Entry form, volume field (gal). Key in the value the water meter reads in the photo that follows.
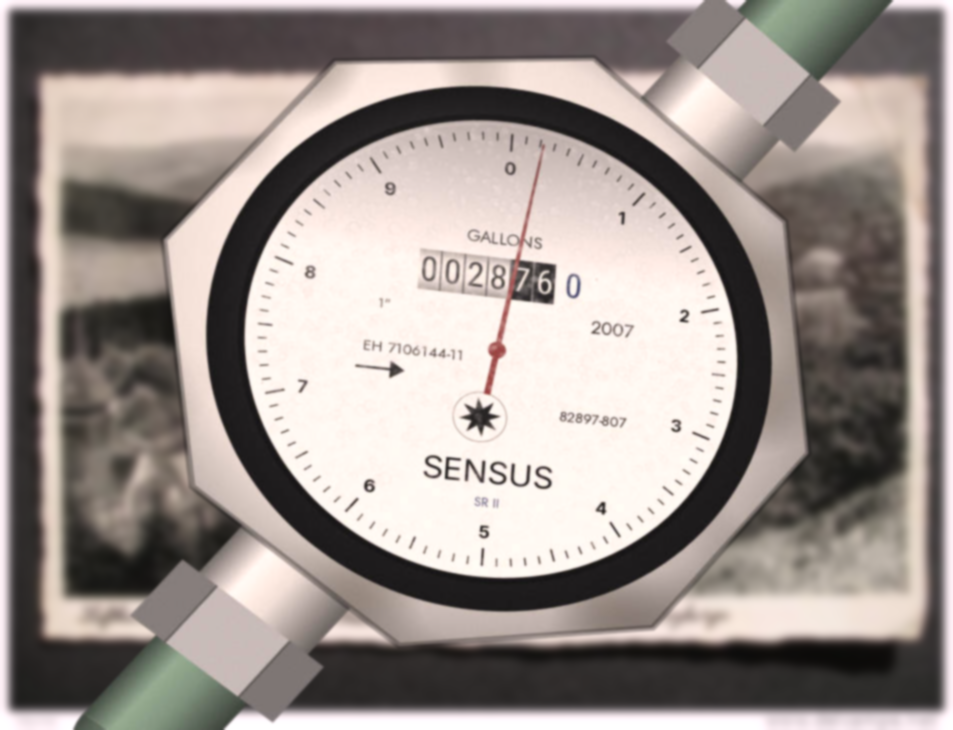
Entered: 28760.2 gal
